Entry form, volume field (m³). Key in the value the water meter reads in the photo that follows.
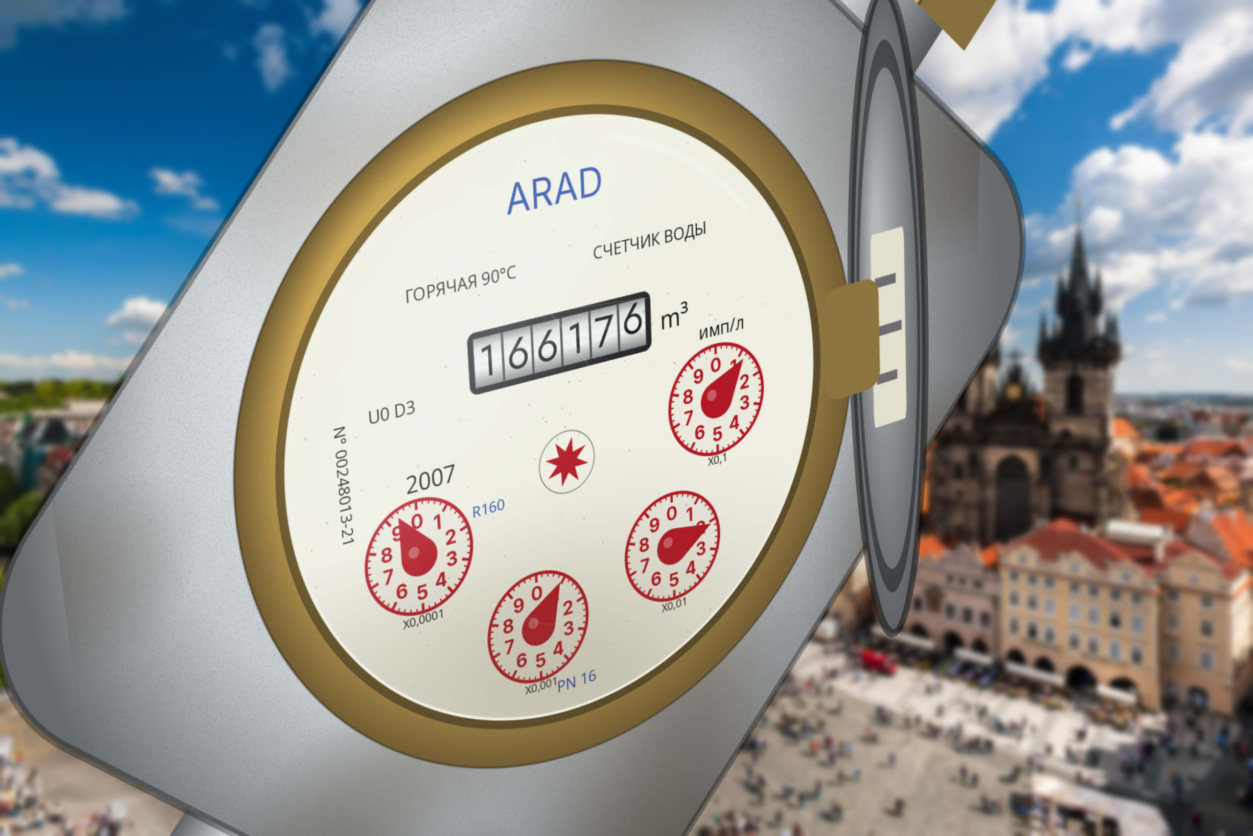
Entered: 166176.1209 m³
